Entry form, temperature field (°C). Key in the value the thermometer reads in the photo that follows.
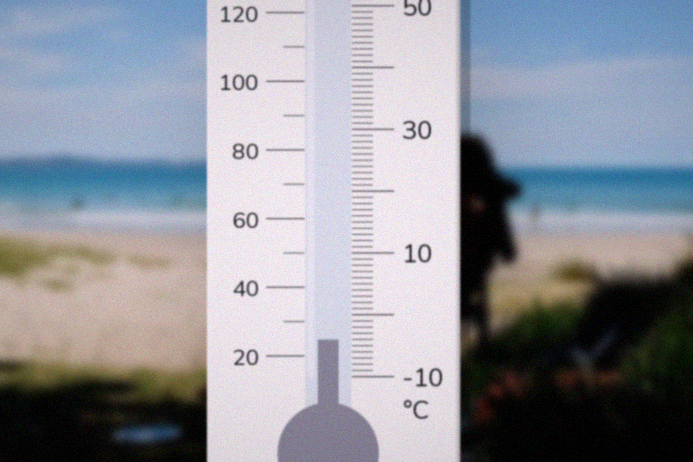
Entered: -4 °C
